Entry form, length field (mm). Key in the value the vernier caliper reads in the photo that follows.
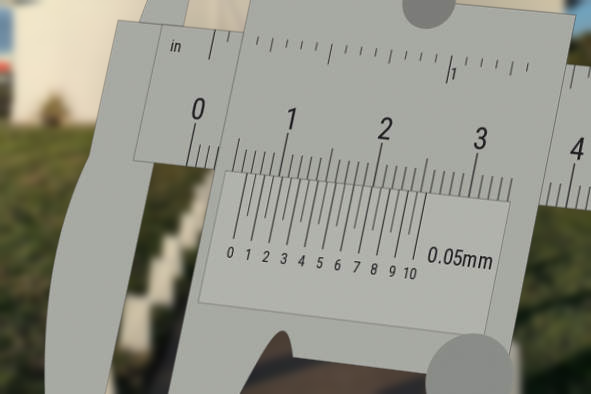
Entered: 6.6 mm
